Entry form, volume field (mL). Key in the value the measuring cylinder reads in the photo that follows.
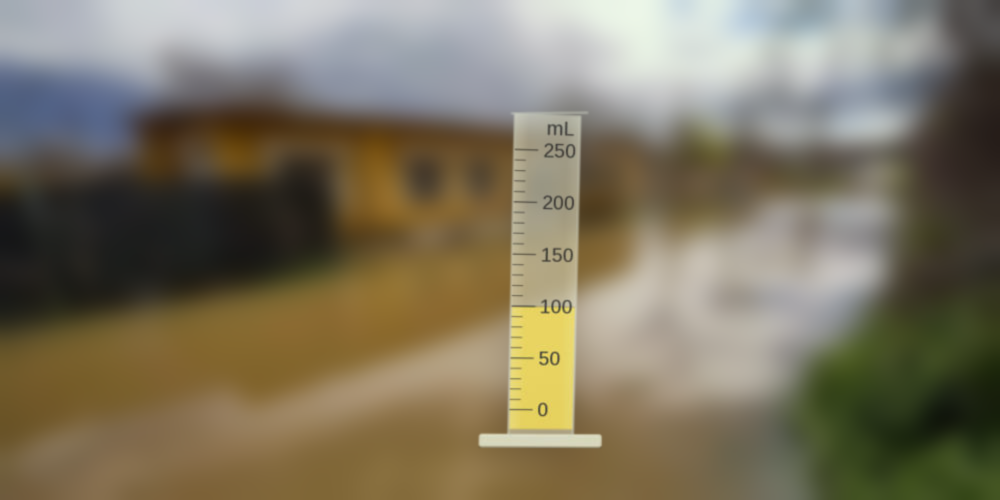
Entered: 100 mL
